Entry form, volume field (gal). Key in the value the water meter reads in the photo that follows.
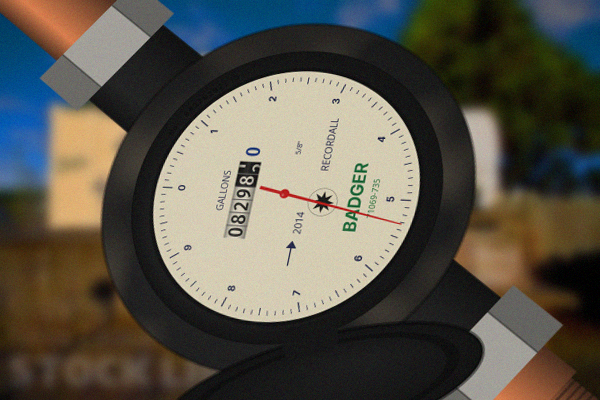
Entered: 829815.3 gal
